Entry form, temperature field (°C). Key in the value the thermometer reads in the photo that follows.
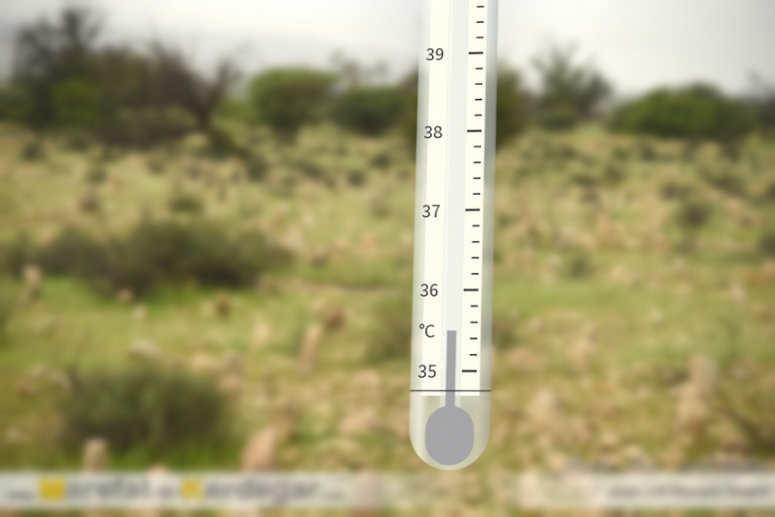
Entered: 35.5 °C
